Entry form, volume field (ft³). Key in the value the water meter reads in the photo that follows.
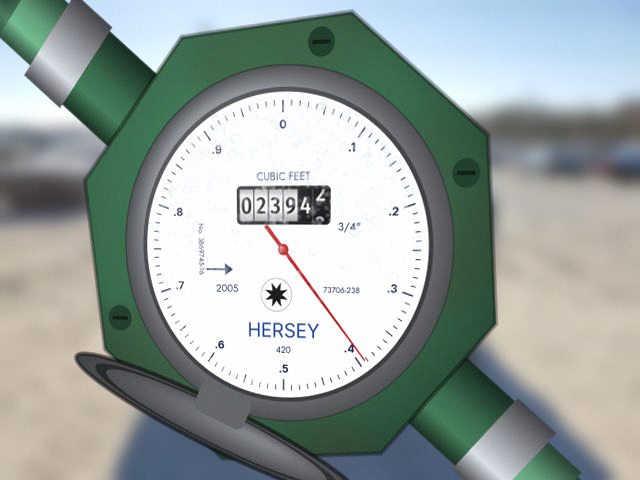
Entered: 23942.39 ft³
